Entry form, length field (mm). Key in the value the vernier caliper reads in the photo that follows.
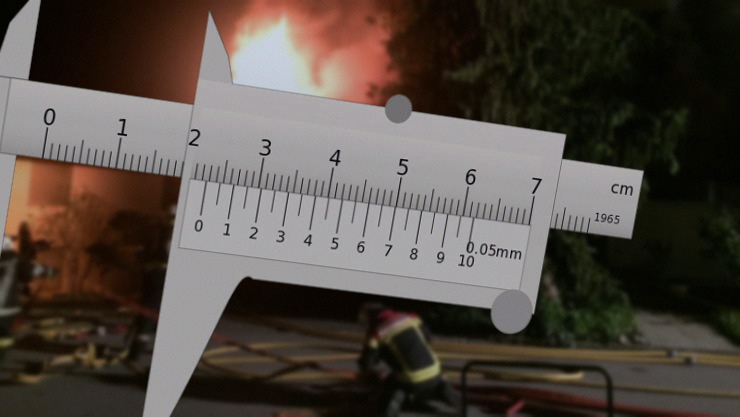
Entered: 22.6 mm
